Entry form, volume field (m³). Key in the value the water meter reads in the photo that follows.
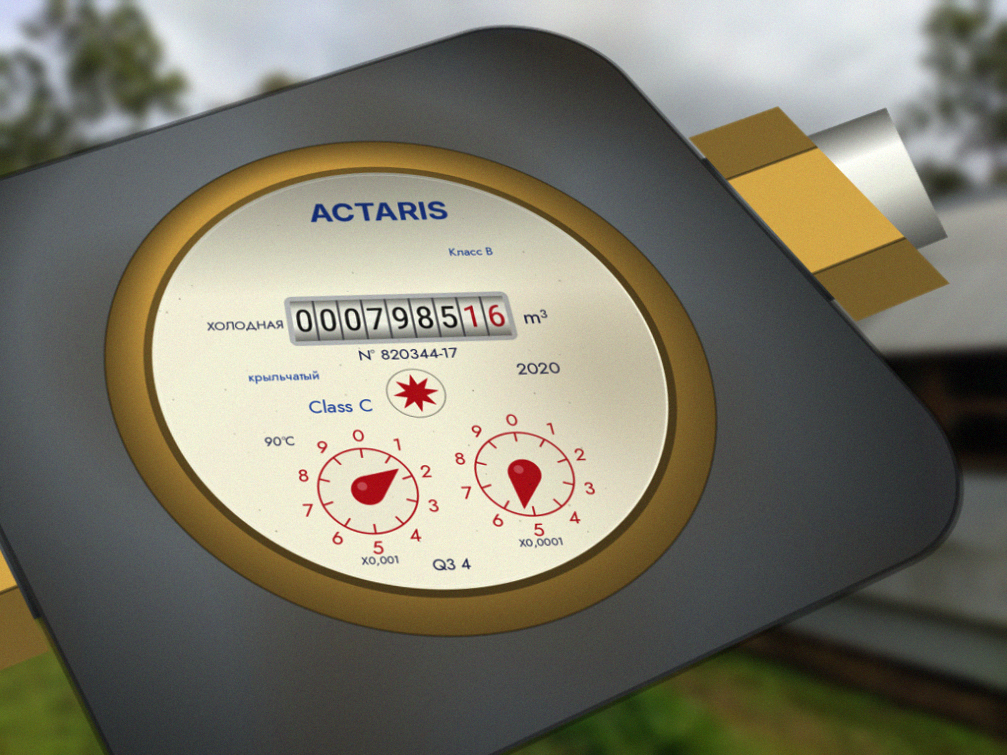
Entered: 7985.1615 m³
